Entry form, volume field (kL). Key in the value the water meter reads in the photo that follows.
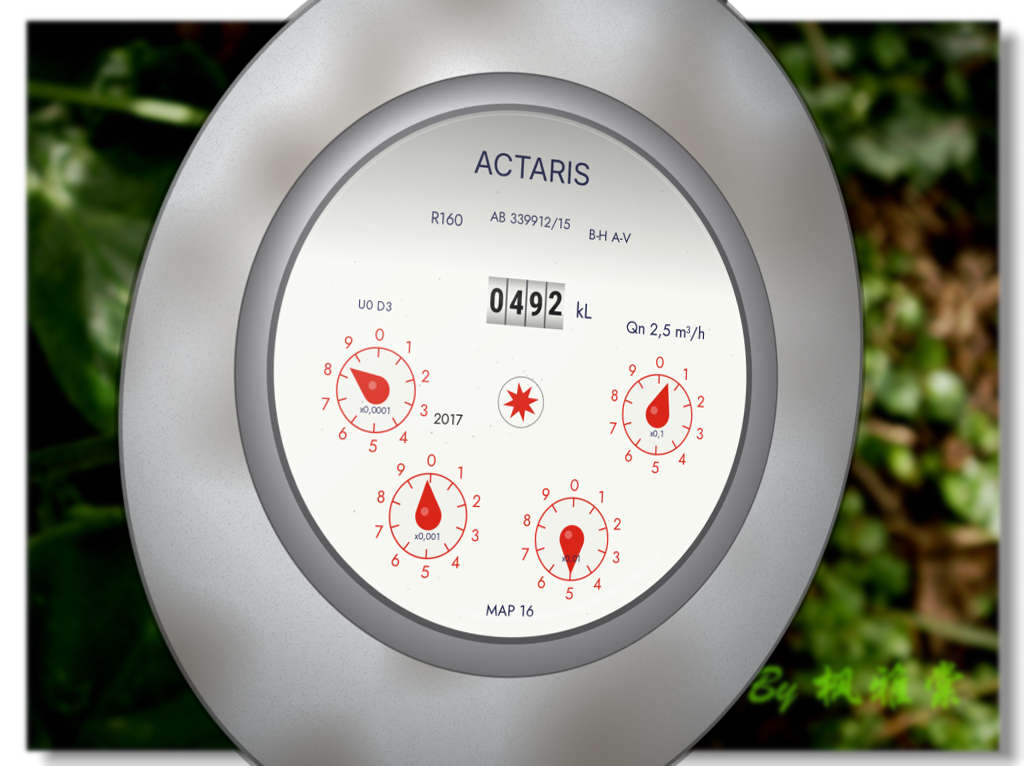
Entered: 492.0498 kL
